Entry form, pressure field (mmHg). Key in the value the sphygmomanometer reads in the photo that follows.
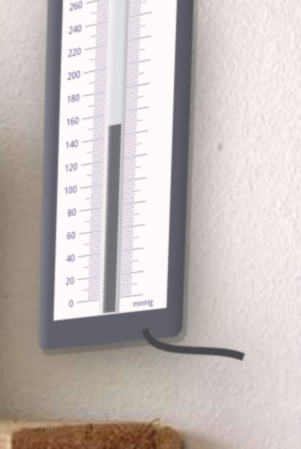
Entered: 150 mmHg
